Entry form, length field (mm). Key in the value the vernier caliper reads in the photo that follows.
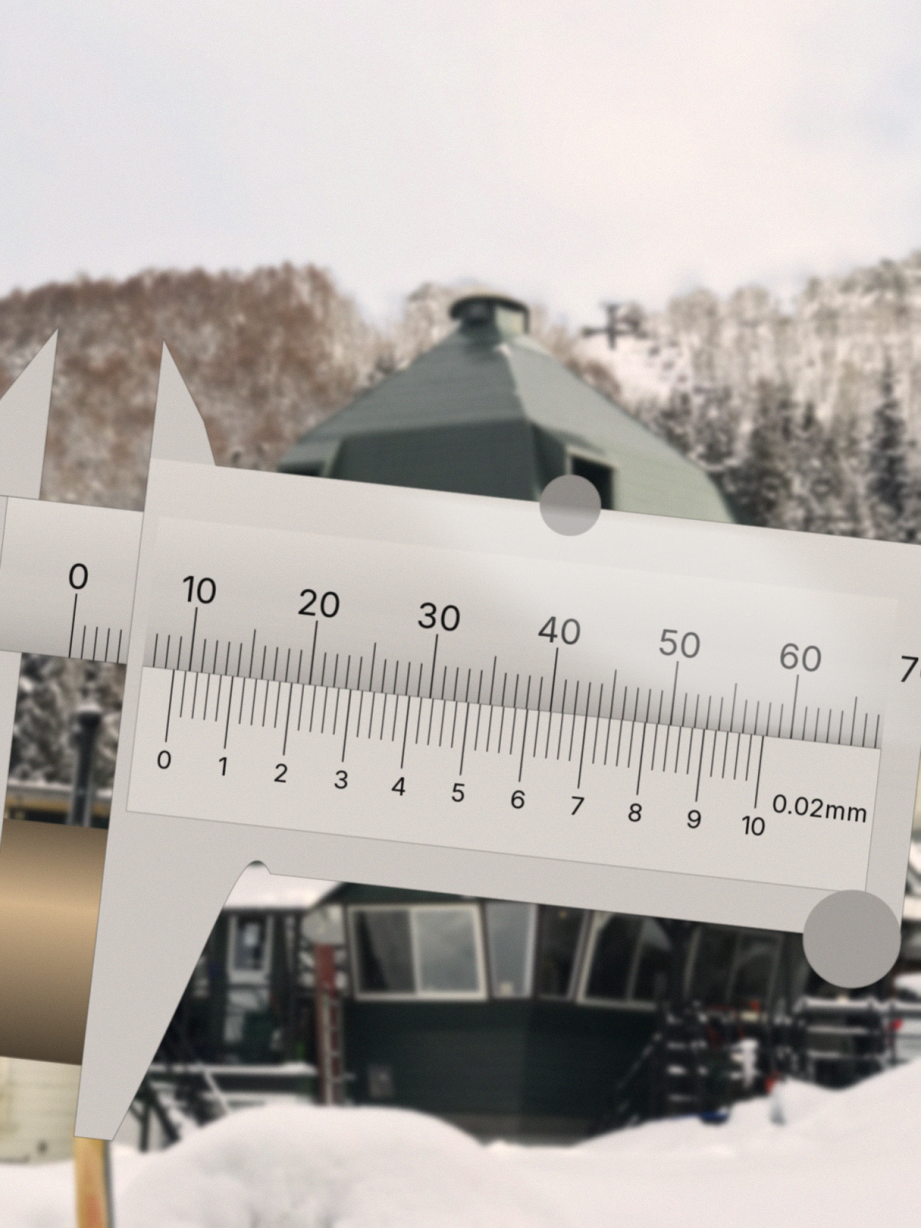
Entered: 8.7 mm
